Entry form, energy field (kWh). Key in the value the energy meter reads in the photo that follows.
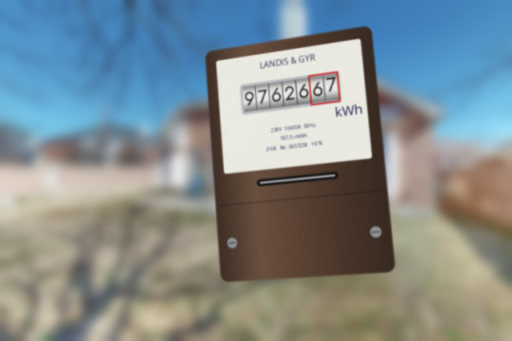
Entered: 97626.67 kWh
